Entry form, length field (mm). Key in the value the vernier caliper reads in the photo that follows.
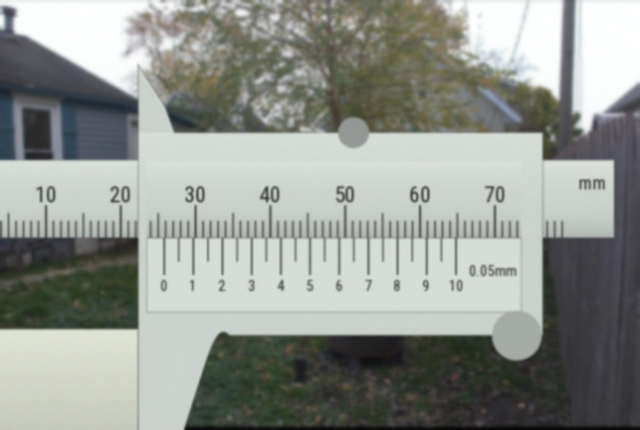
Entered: 25.8 mm
